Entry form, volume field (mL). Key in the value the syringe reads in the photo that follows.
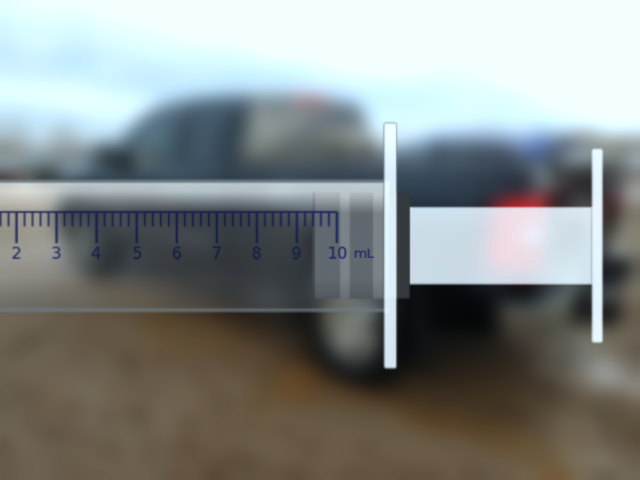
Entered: 9.4 mL
